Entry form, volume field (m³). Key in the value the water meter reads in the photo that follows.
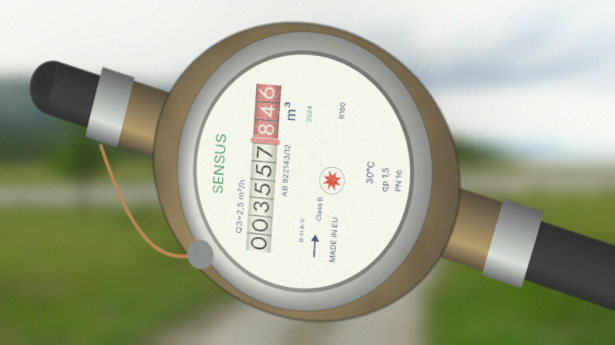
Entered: 3557.846 m³
